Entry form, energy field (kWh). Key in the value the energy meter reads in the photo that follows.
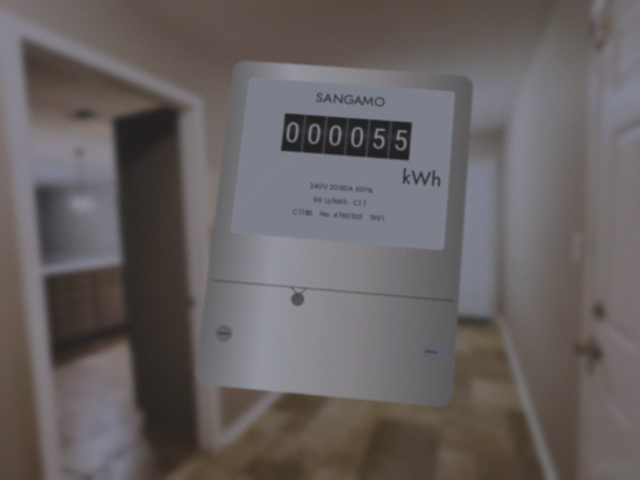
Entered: 55 kWh
